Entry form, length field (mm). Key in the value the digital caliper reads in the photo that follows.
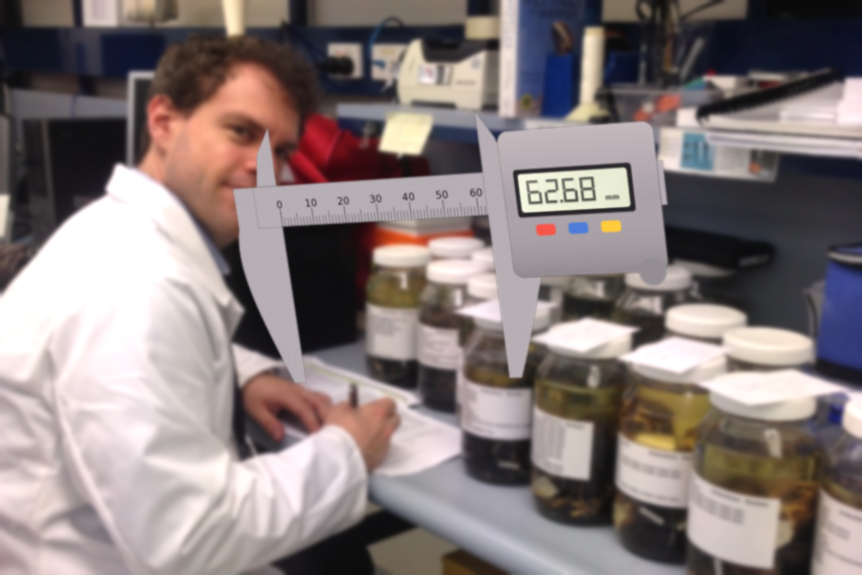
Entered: 62.68 mm
